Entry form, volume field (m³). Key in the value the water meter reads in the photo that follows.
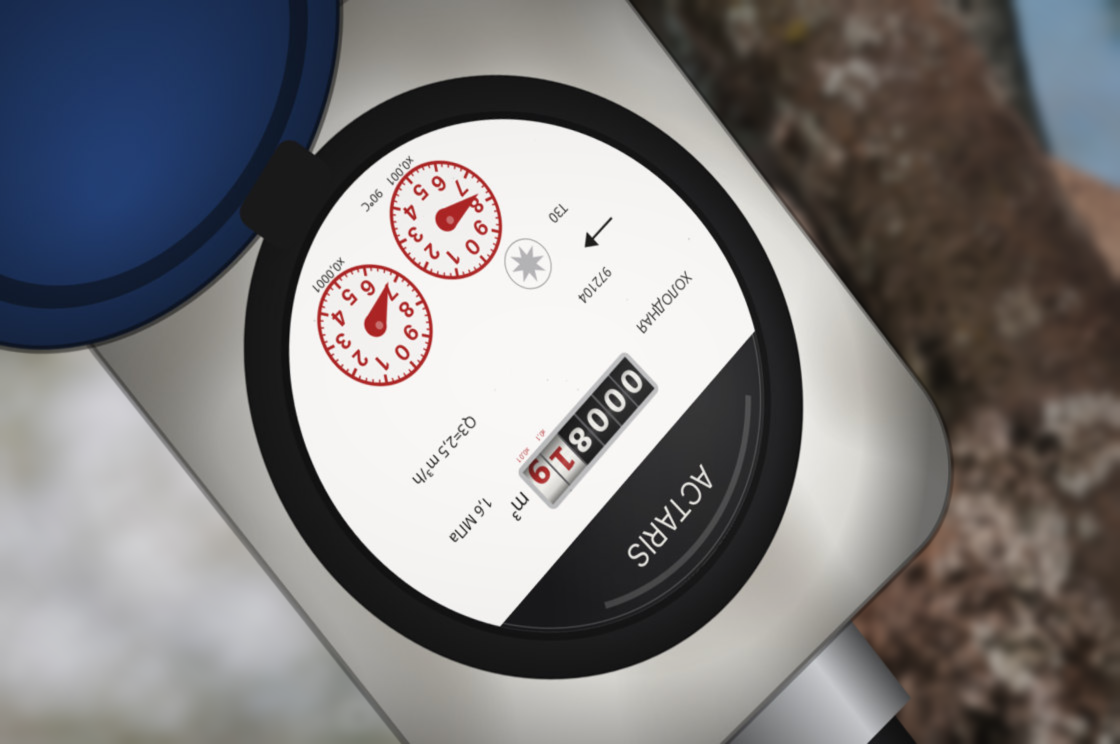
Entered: 8.1876 m³
